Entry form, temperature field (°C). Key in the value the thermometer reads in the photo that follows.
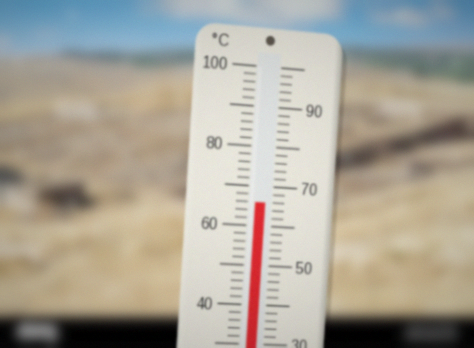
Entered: 66 °C
